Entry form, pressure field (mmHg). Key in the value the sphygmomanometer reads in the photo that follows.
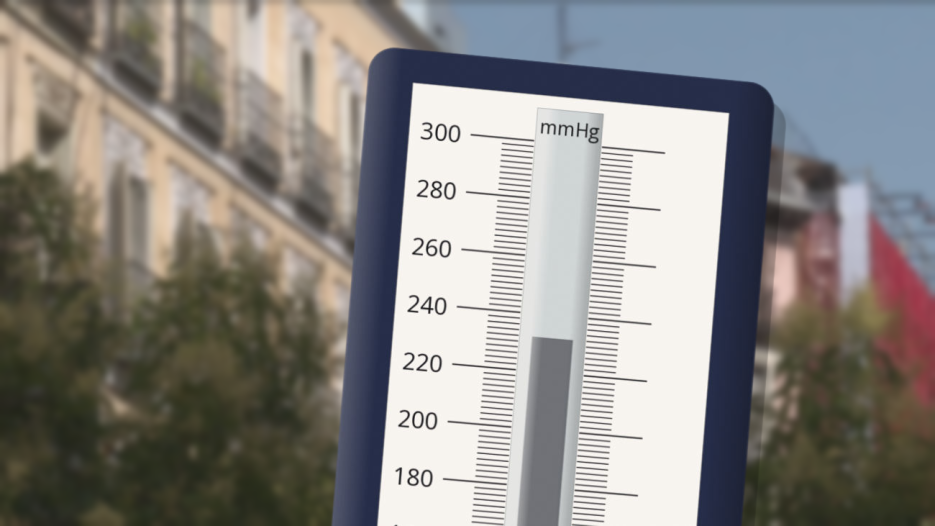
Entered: 232 mmHg
